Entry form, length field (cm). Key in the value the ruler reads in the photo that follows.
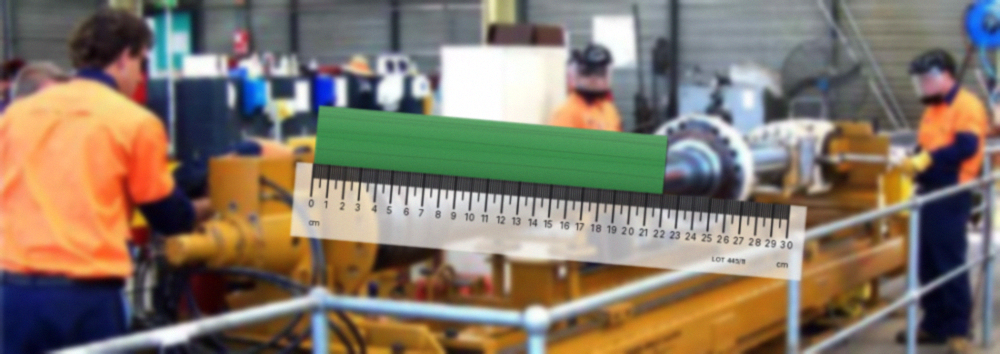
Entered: 22 cm
